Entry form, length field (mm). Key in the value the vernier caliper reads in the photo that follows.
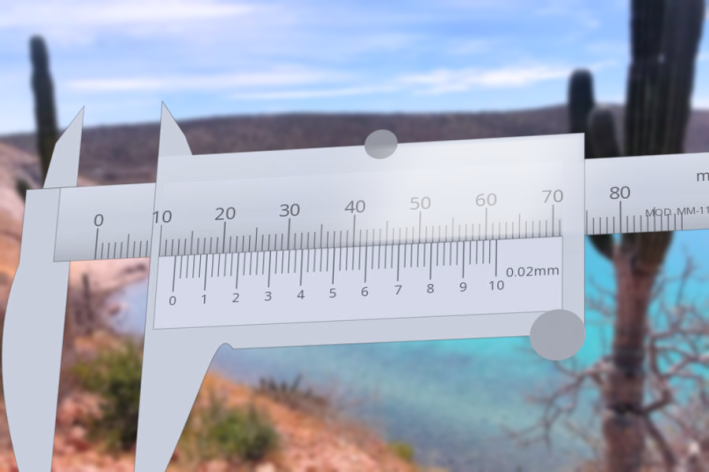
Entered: 12.6 mm
